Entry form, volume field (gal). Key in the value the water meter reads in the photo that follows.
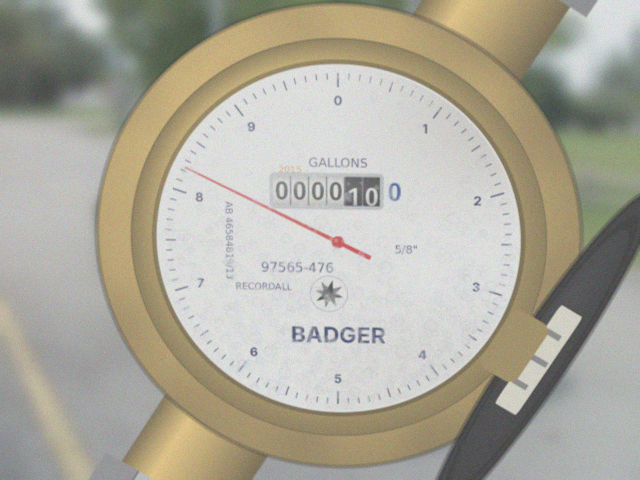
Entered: 98.2 gal
